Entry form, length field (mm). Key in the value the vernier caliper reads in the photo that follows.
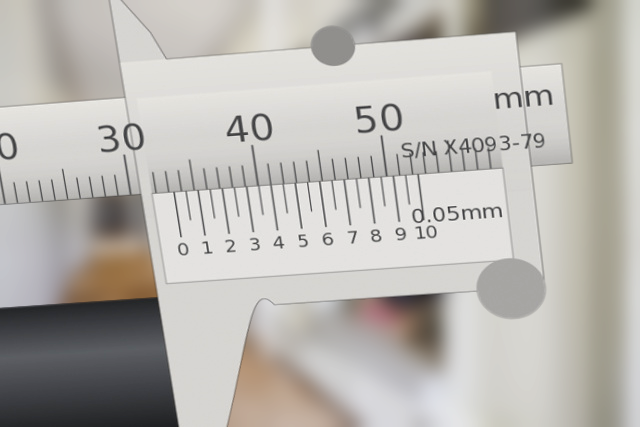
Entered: 33.4 mm
